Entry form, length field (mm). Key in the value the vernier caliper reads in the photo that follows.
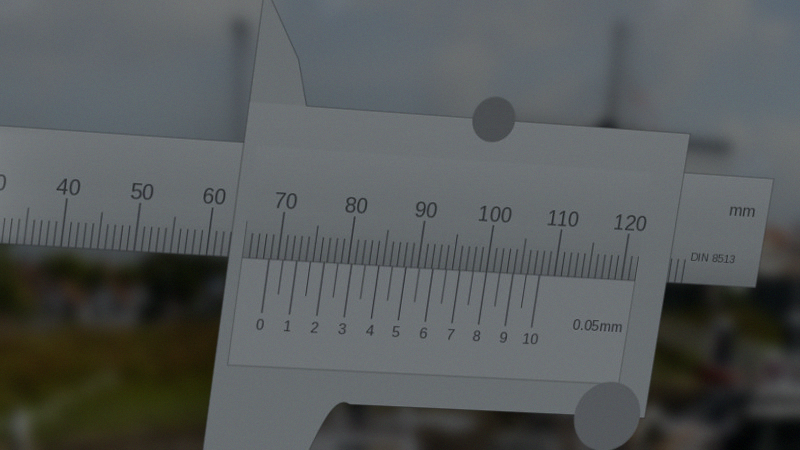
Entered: 68.8 mm
